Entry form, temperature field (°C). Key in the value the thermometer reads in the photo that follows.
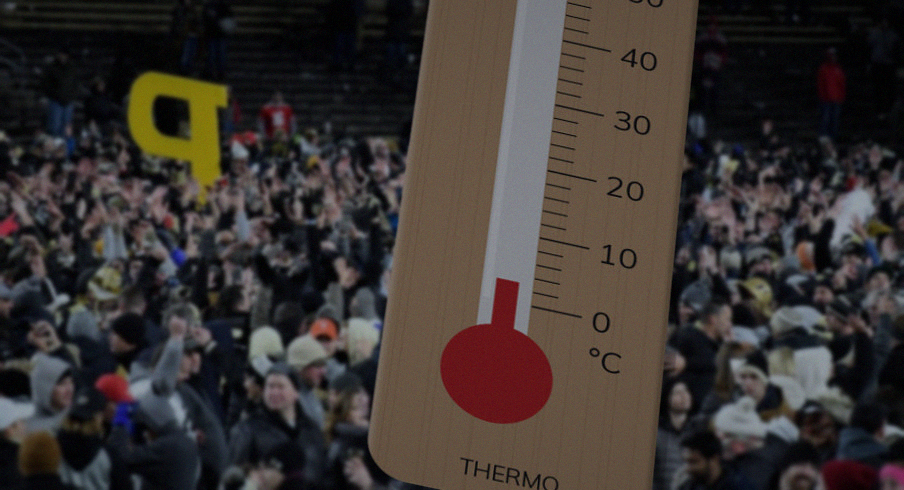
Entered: 3 °C
